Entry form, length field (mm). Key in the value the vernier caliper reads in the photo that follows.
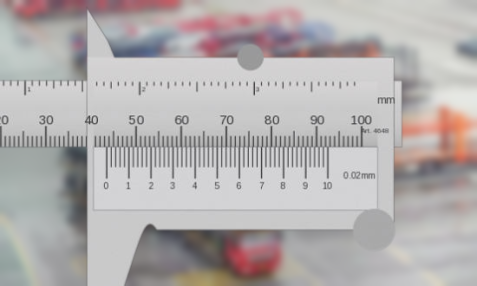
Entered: 43.5 mm
